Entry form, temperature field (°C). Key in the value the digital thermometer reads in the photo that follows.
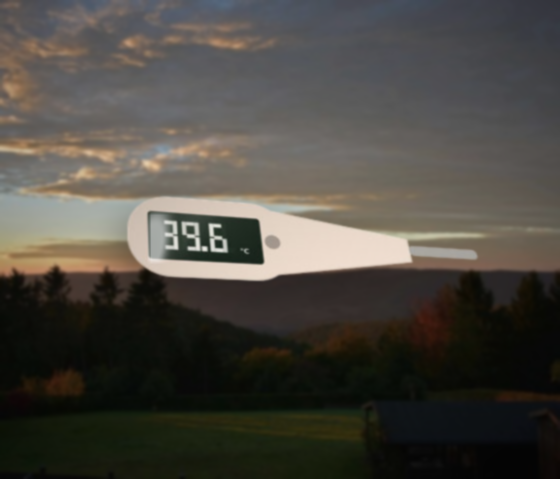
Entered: 39.6 °C
